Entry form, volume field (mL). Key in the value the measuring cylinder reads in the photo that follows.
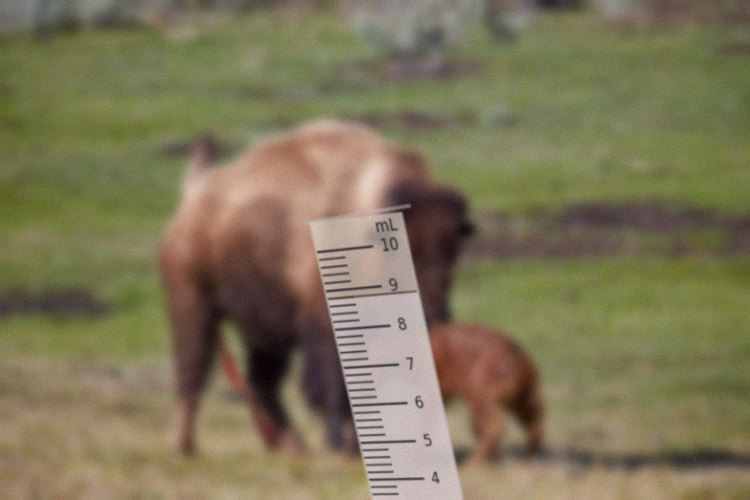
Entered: 8.8 mL
